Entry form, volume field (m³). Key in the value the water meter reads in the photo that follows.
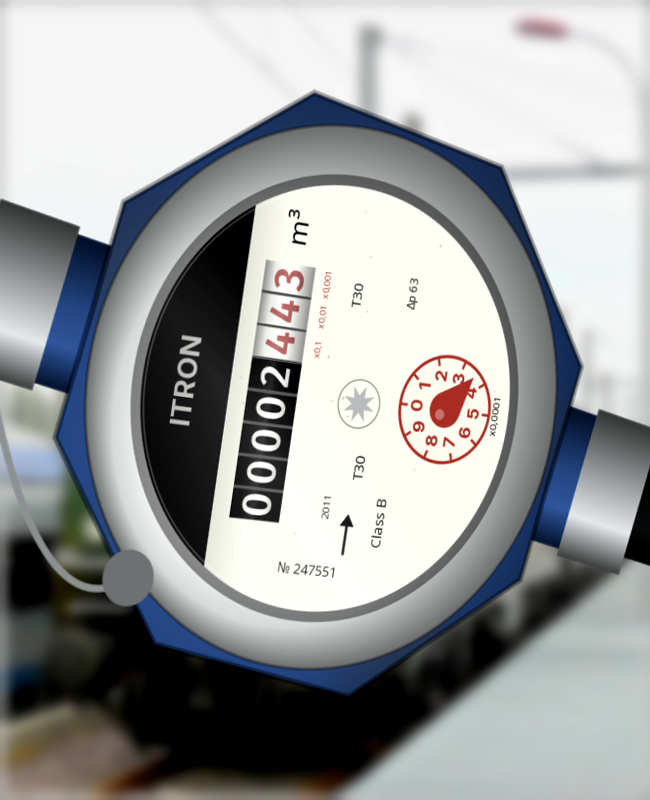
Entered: 2.4433 m³
